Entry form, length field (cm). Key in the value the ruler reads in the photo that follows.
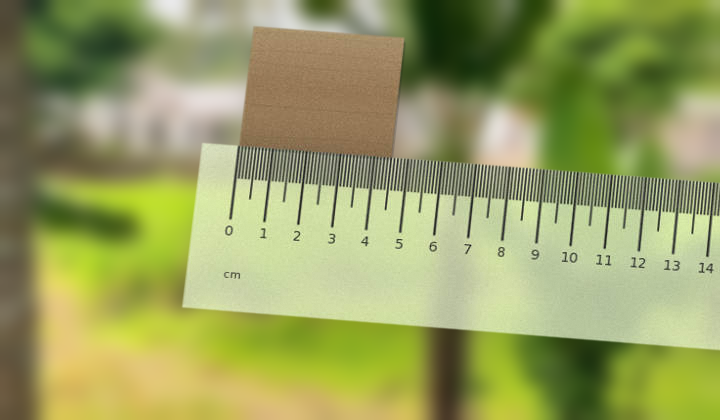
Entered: 4.5 cm
